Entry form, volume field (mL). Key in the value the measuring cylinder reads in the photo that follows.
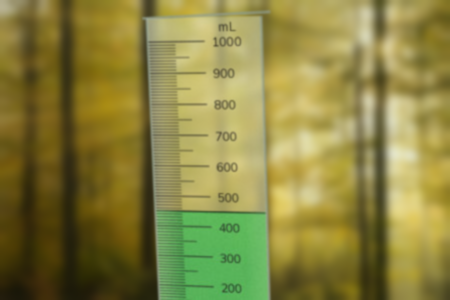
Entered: 450 mL
